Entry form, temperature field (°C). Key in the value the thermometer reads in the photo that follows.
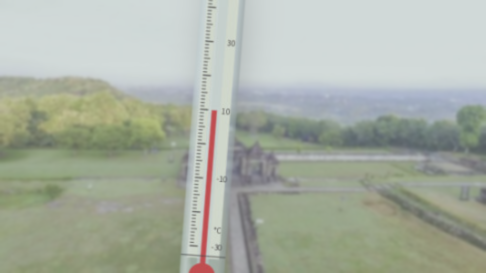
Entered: 10 °C
